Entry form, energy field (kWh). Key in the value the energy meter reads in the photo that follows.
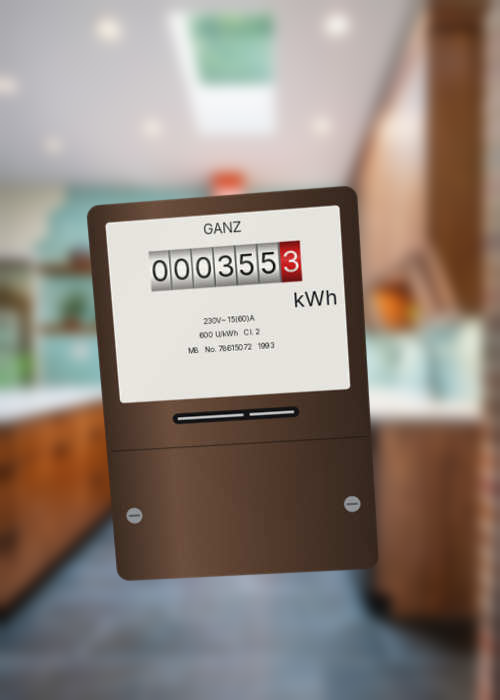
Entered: 355.3 kWh
